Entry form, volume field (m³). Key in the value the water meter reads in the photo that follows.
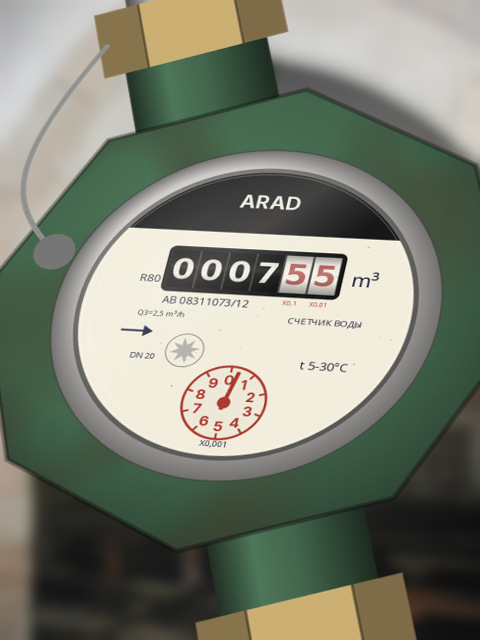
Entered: 7.550 m³
